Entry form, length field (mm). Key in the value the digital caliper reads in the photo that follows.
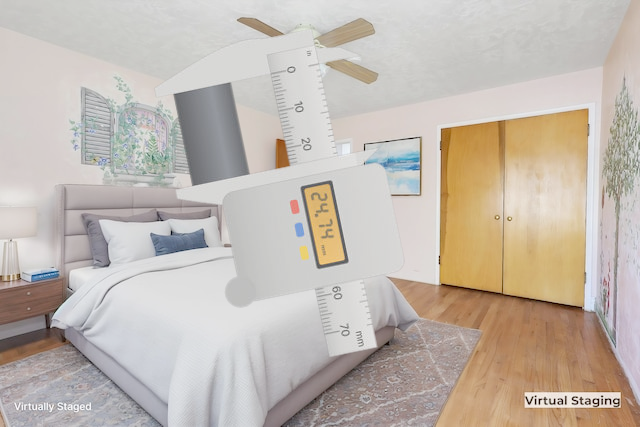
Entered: 24.74 mm
